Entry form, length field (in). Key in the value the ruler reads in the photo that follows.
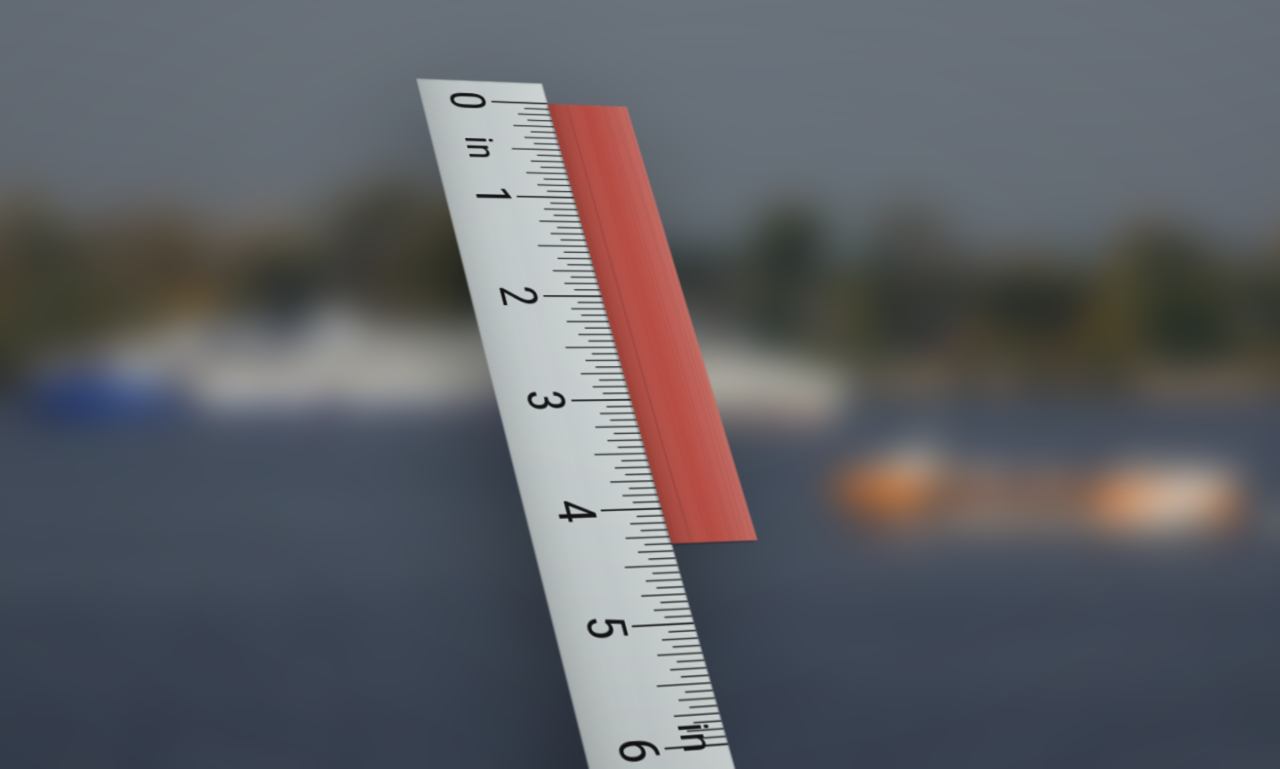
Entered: 4.3125 in
